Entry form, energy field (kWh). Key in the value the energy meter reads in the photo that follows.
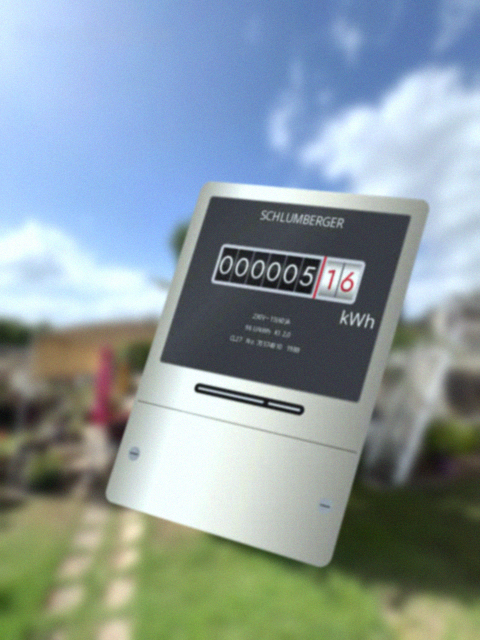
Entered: 5.16 kWh
